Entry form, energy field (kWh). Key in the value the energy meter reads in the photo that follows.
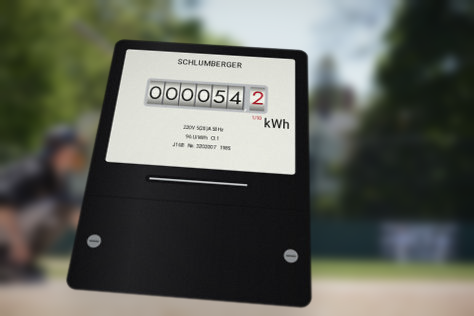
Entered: 54.2 kWh
